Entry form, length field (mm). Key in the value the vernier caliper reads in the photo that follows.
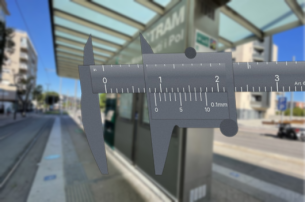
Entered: 8.8 mm
